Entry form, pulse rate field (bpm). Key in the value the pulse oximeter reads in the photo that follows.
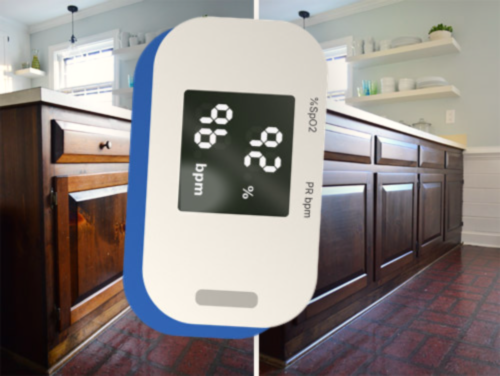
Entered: 96 bpm
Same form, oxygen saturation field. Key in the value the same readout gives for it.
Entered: 92 %
